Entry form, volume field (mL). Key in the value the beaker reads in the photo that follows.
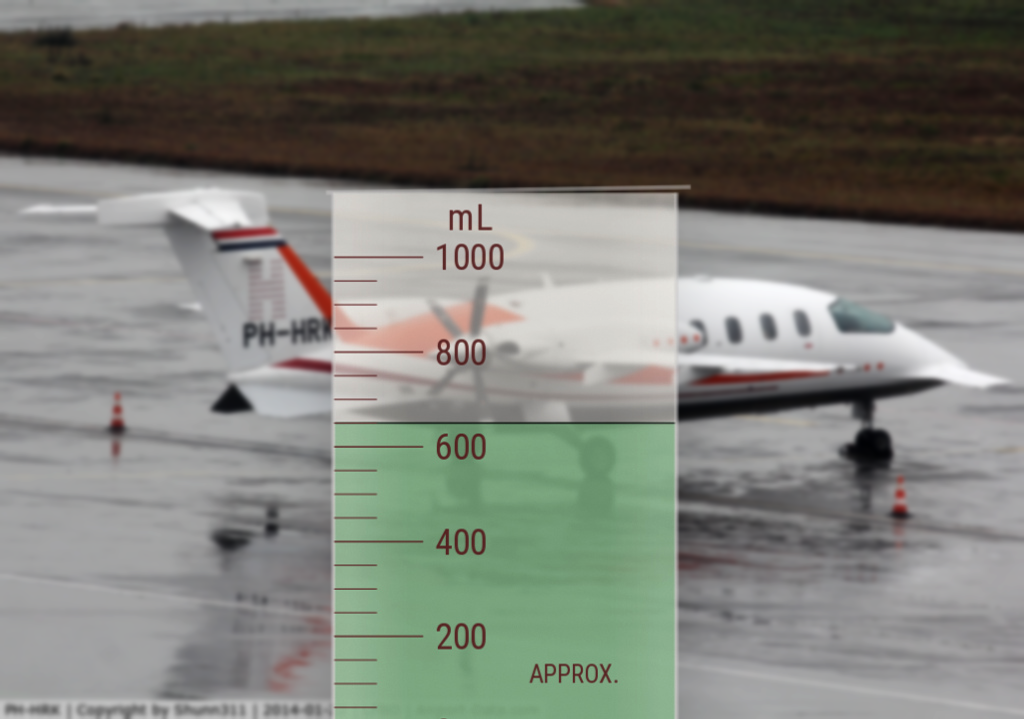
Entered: 650 mL
